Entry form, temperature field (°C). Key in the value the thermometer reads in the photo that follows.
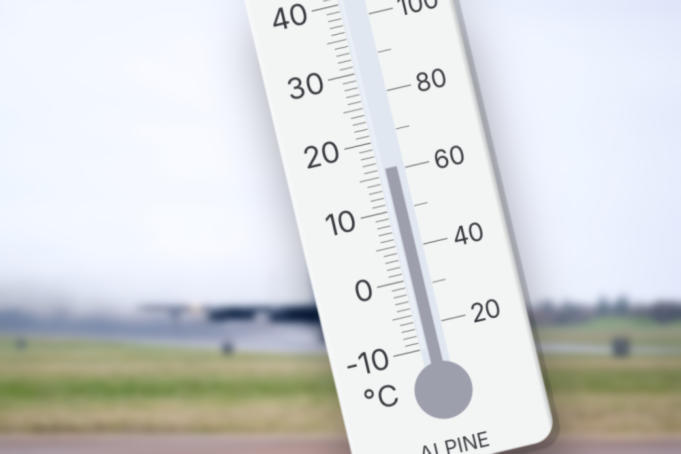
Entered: 16 °C
